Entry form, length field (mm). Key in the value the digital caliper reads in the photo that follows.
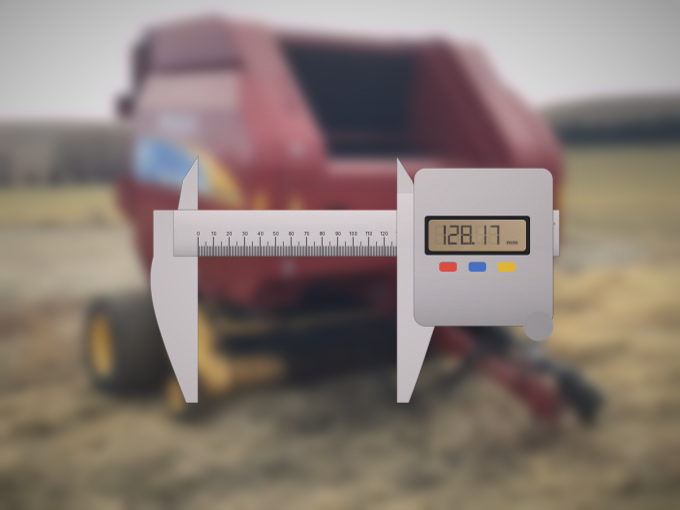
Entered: 128.17 mm
